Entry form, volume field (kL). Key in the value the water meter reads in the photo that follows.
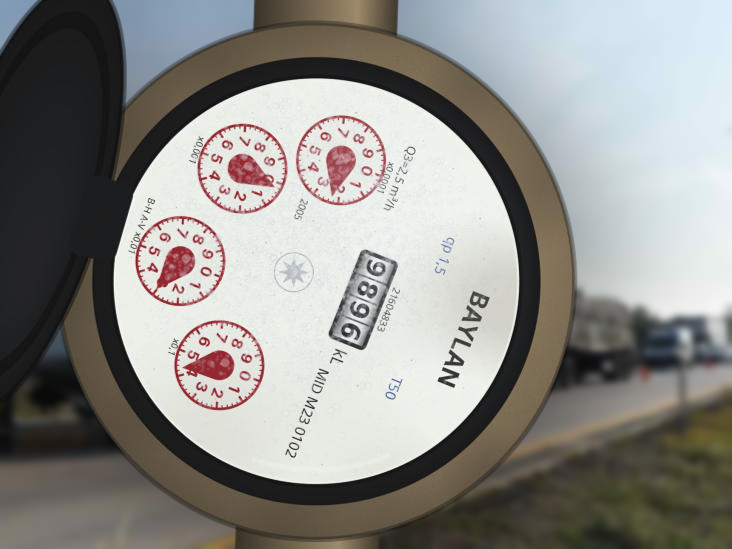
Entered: 9896.4302 kL
